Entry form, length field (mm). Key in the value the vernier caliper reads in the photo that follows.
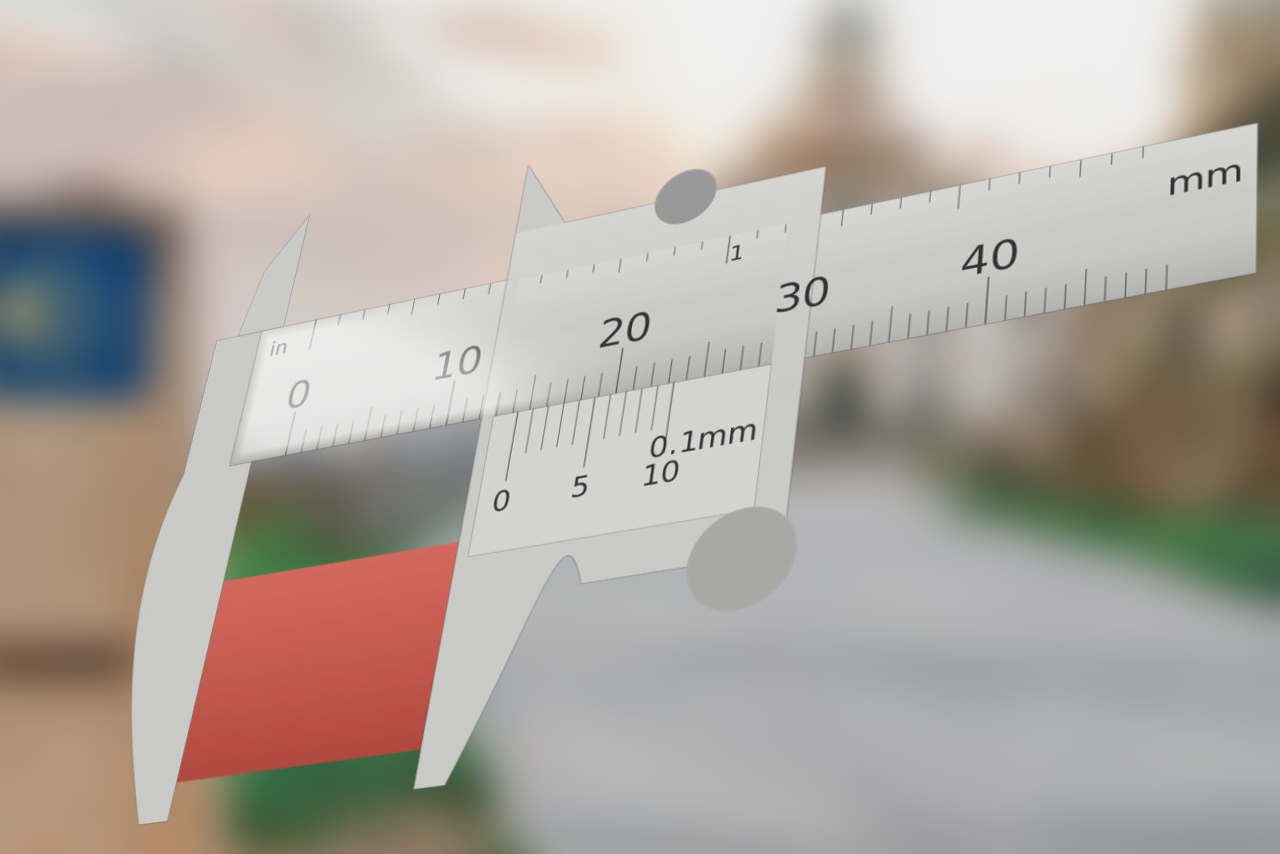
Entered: 14.3 mm
